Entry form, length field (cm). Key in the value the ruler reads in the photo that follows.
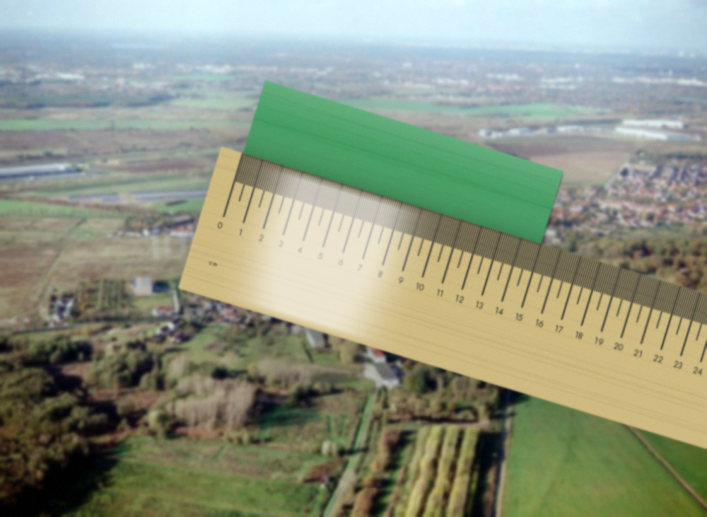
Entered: 15 cm
